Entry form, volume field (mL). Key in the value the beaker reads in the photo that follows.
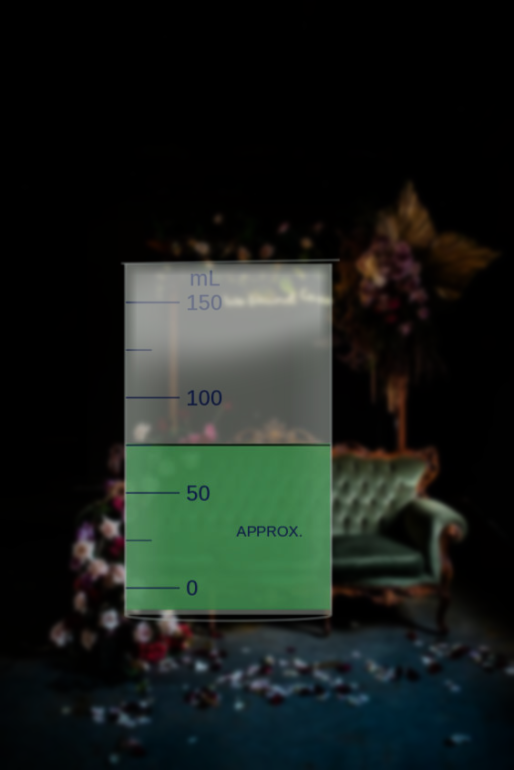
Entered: 75 mL
